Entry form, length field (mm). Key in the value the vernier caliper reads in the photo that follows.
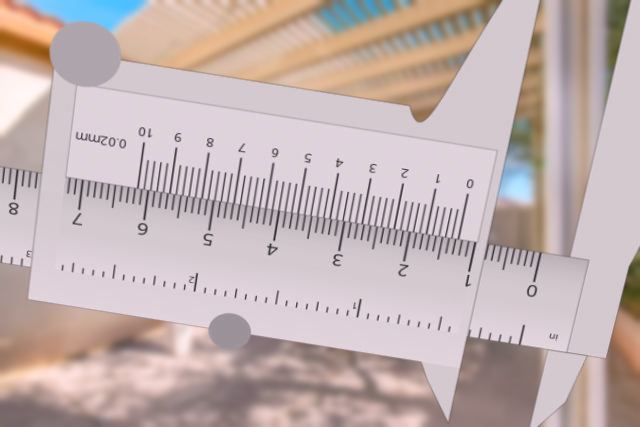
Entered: 12.6 mm
